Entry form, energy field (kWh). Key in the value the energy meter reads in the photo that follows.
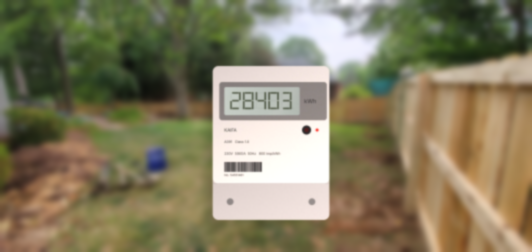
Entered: 28403 kWh
